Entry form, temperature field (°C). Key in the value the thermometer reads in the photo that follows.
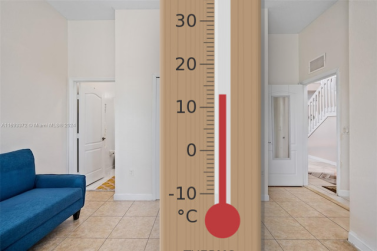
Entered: 13 °C
